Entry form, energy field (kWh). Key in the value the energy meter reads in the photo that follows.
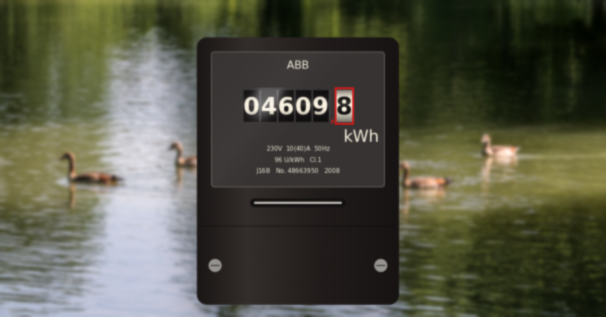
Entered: 4609.8 kWh
